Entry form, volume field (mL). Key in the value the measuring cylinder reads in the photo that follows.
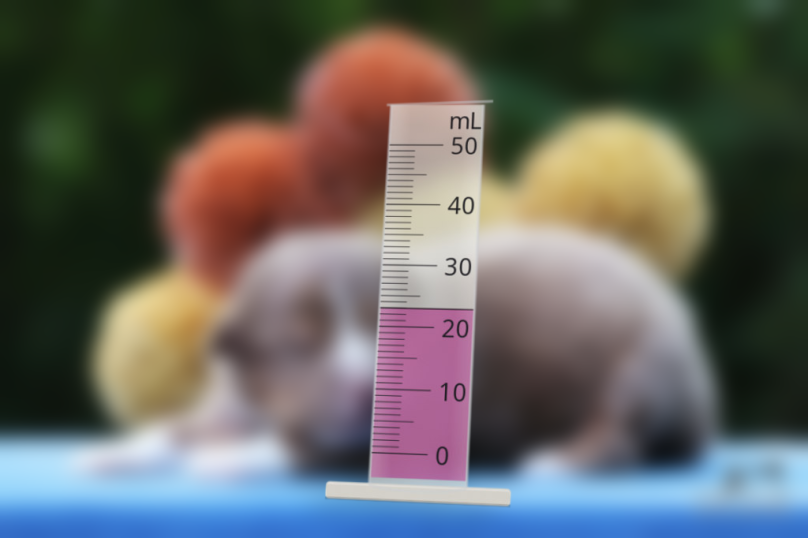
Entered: 23 mL
